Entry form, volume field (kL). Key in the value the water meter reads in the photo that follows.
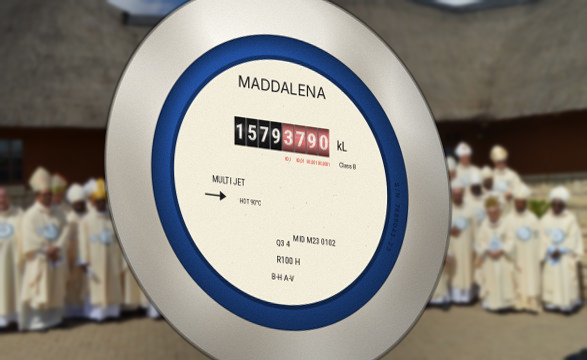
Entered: 1579.3790 kL
